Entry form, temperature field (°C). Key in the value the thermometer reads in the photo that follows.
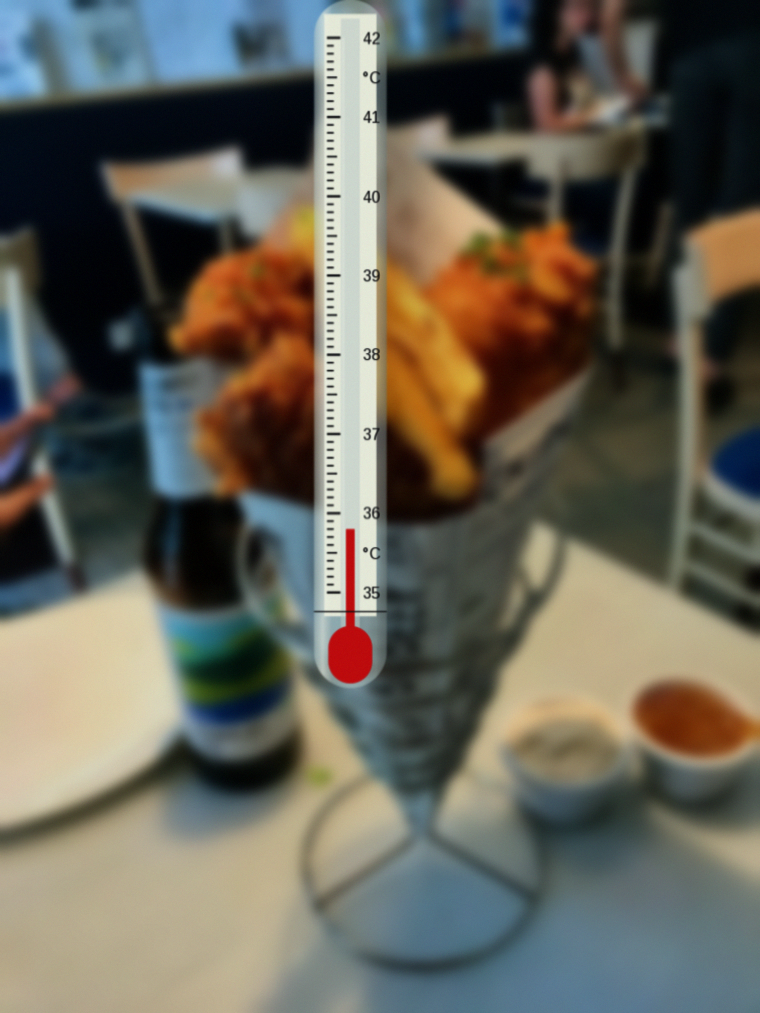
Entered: 35.8 °C
